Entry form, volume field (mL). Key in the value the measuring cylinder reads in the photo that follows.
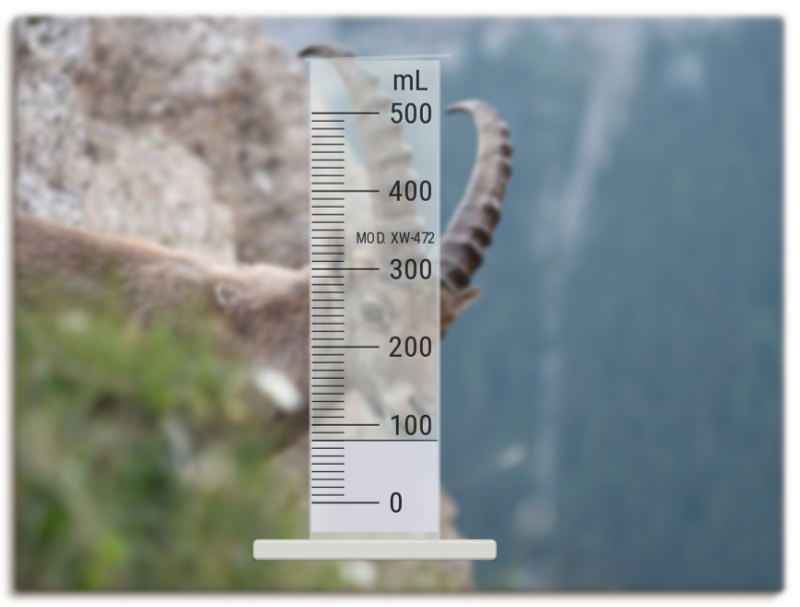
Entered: 80 mL
